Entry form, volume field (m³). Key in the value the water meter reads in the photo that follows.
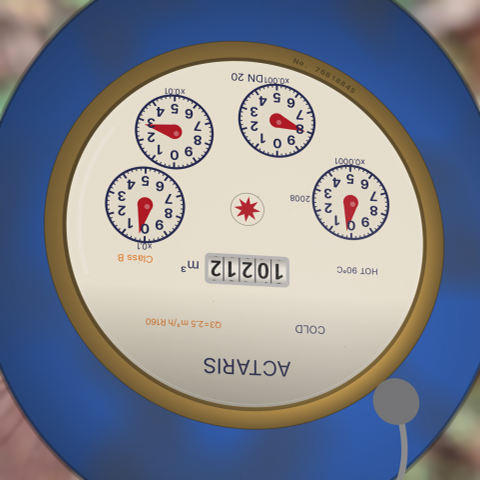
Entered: 10212.0280 m³
